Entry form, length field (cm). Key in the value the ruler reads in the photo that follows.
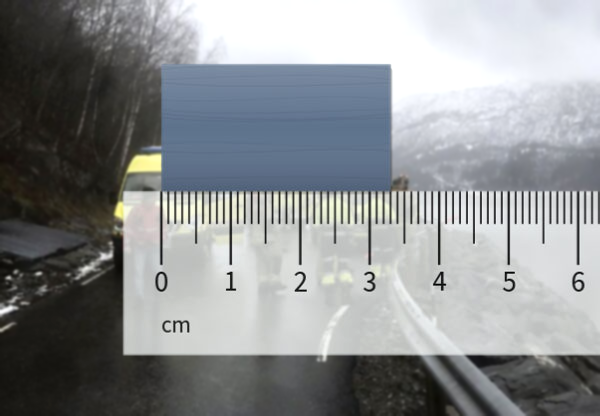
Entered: 3.3 cm
